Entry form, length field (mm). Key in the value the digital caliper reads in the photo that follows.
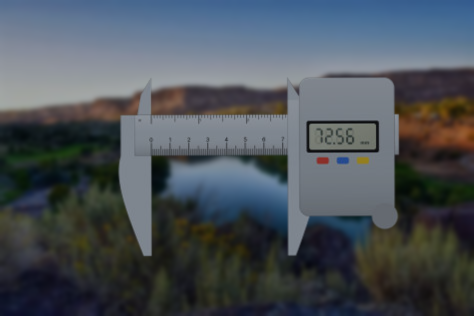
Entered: 72.56 mm
